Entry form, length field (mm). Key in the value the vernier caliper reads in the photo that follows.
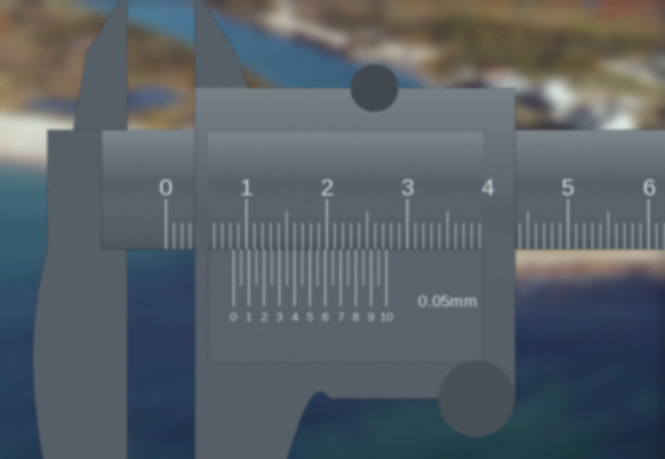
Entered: 8.4 mm
